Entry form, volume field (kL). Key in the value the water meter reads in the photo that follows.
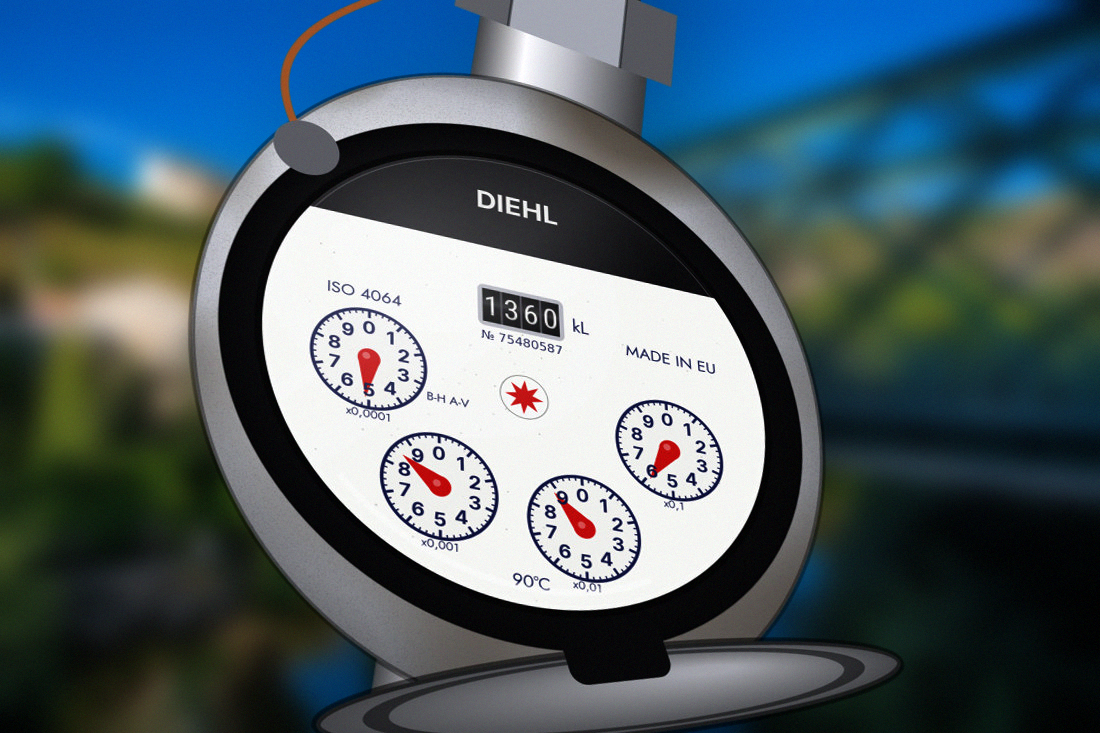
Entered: 1360.5885 kL
